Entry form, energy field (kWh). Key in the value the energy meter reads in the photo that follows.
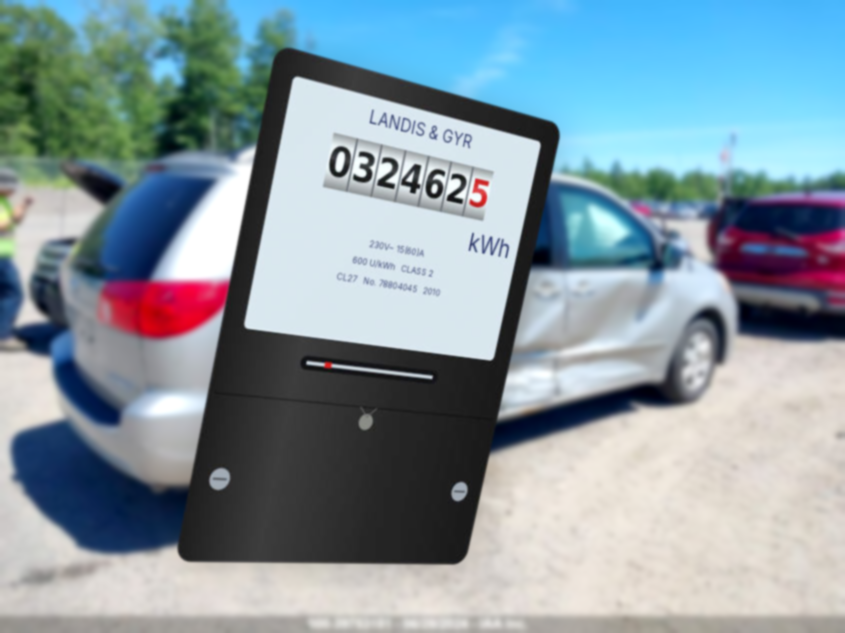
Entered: 32462.5 kWh
